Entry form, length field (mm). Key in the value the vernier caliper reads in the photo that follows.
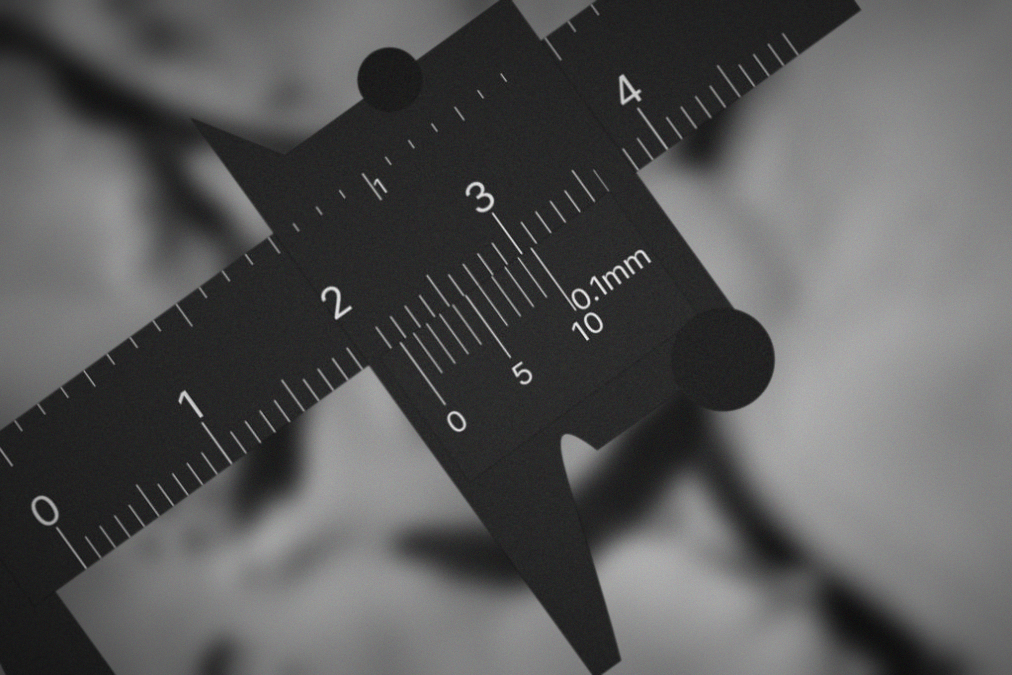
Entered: 21.6 mm
